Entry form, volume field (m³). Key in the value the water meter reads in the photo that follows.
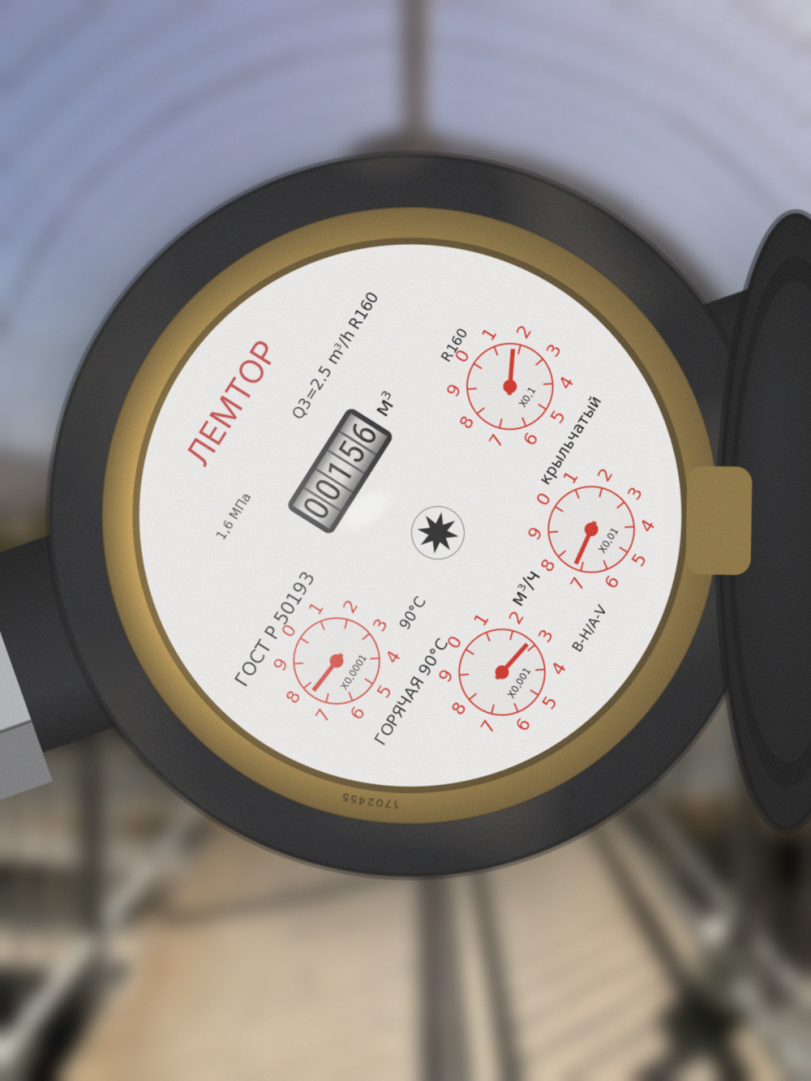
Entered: 156.1727 m³
